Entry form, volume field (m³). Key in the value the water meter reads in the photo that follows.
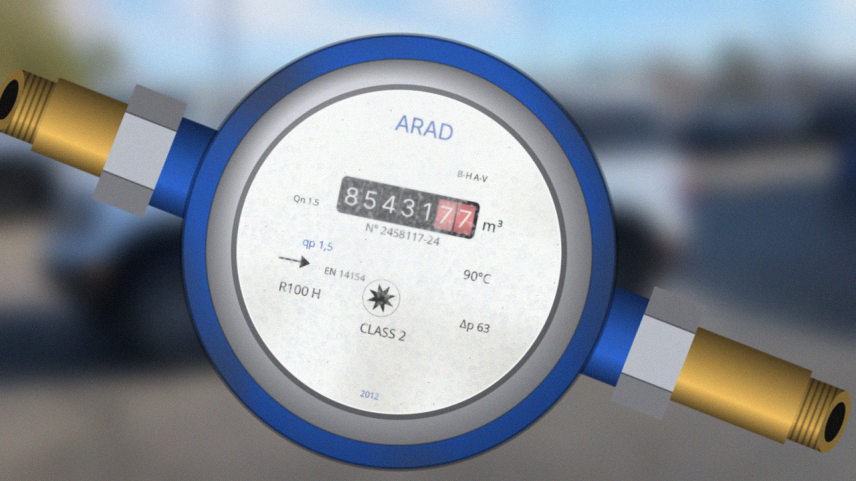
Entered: 85431.77 m³
